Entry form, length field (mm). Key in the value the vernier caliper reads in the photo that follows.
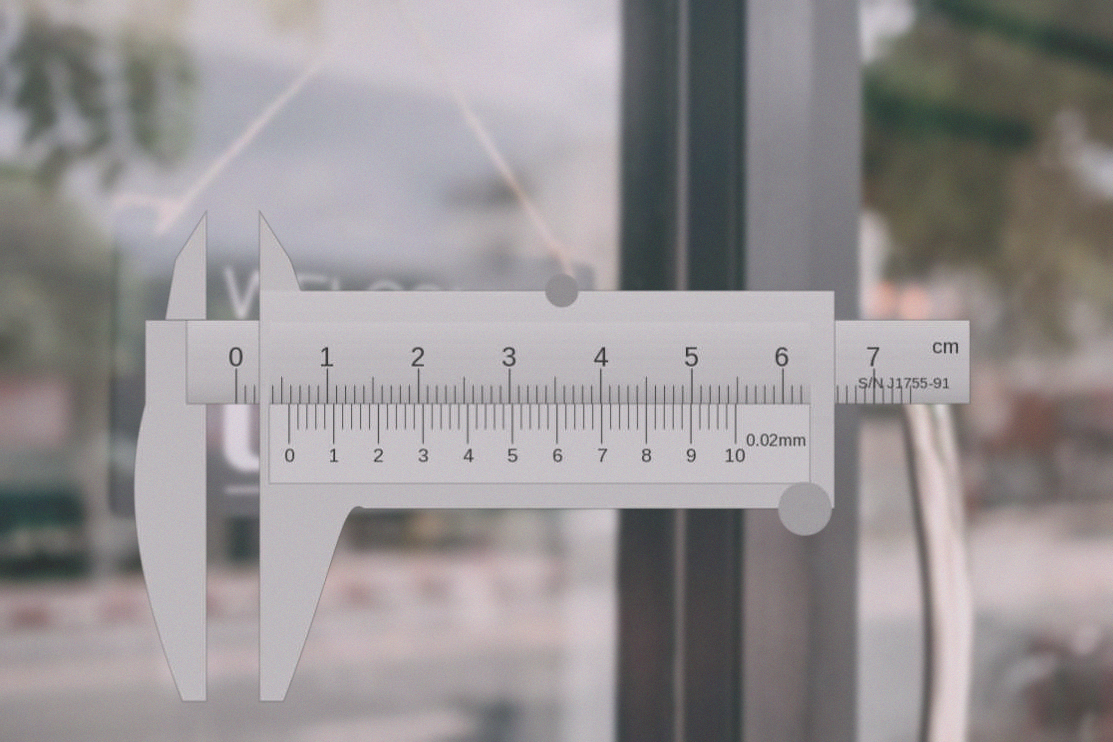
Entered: 5.8 mm
